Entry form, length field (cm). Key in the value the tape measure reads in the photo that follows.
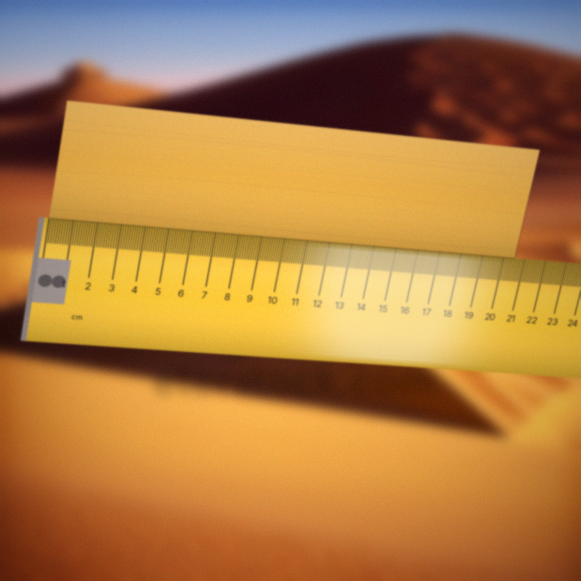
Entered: 20.5 cm
